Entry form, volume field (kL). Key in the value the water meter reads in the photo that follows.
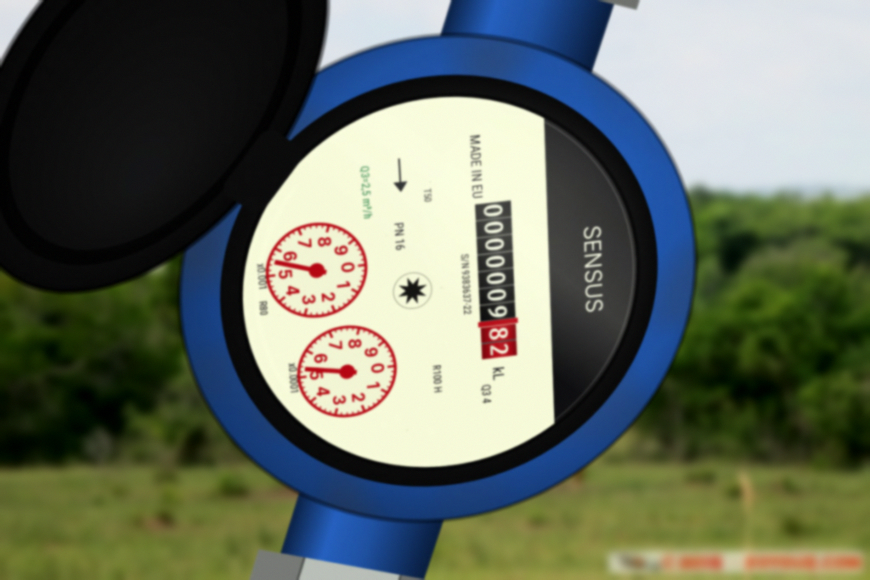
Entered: 9.8255 kL
